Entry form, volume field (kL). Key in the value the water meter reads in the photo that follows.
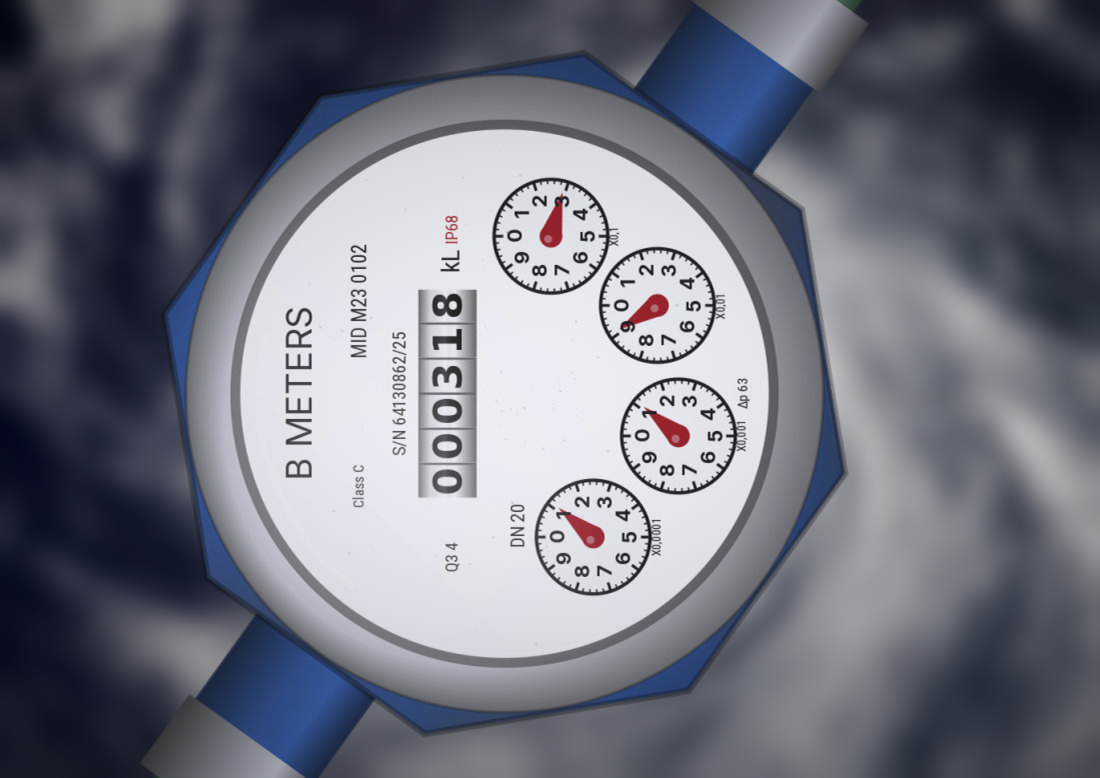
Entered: 318.2911 kL
